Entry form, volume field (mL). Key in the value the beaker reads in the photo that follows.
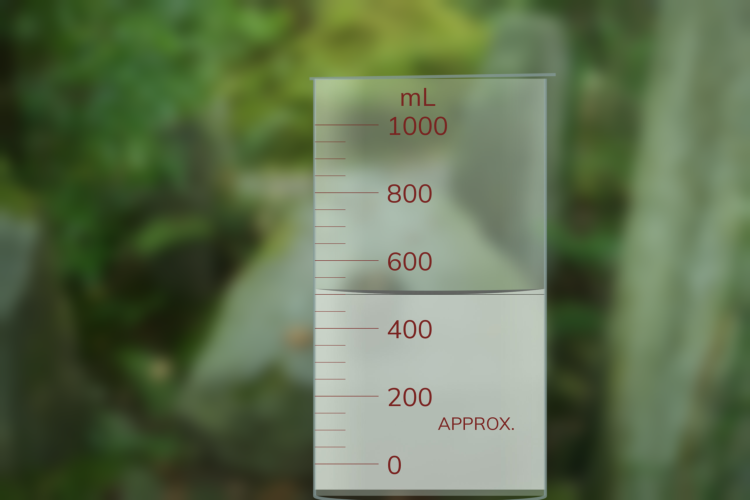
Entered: 500 mL
